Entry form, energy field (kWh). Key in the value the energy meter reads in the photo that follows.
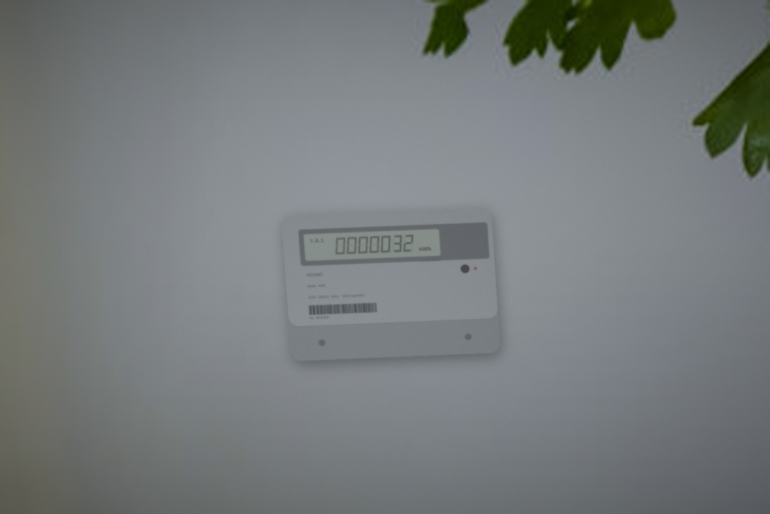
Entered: 32 kWh
